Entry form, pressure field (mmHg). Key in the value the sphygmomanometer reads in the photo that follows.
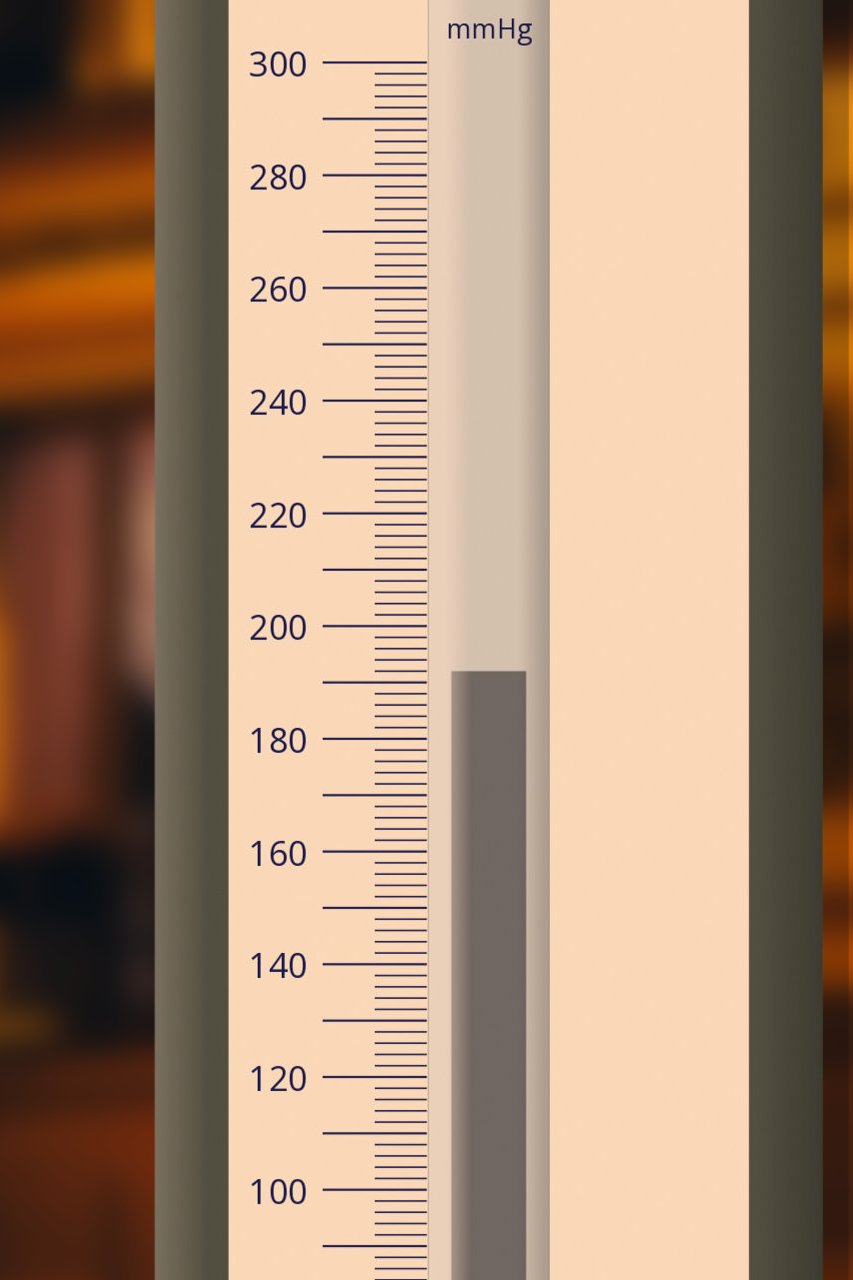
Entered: 192 mmHg
